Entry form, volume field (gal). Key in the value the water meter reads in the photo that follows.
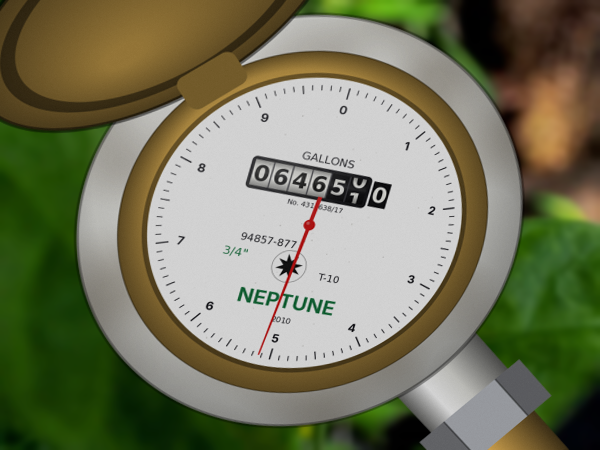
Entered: 646505.1 gal
